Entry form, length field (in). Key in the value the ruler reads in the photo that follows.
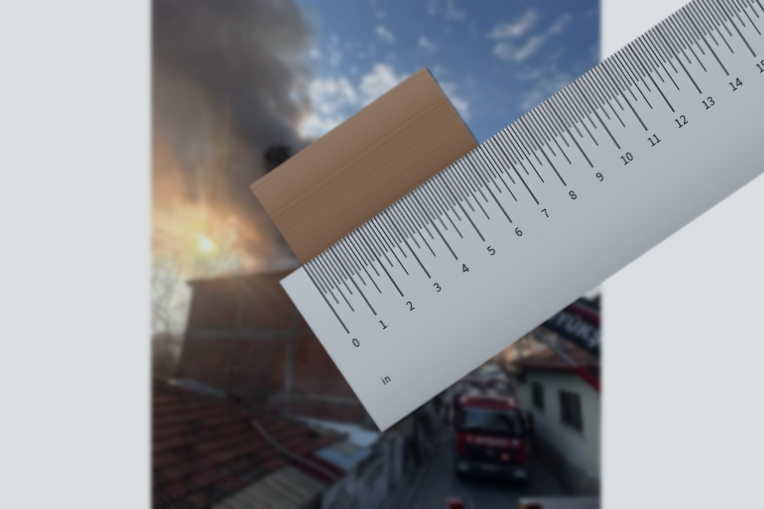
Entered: 6.5 in
